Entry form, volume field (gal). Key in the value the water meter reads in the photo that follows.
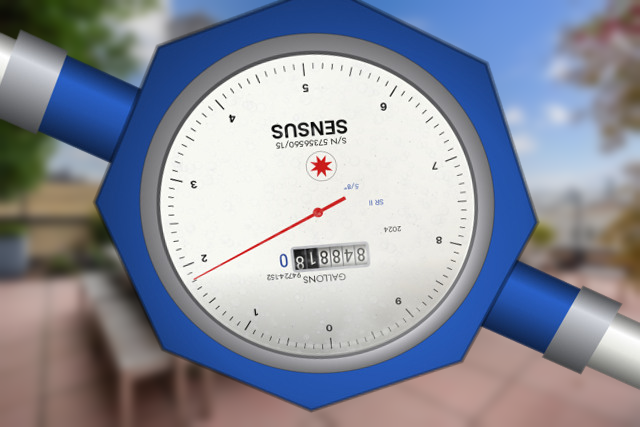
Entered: 8488181.8 gal
